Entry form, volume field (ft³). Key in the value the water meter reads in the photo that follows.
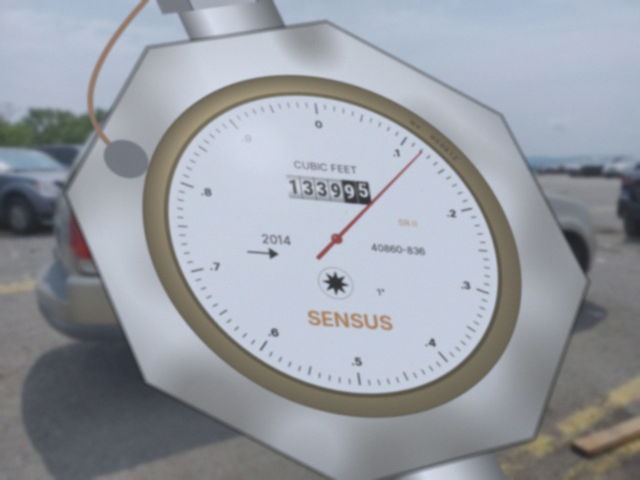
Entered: 133995.12 ft³
